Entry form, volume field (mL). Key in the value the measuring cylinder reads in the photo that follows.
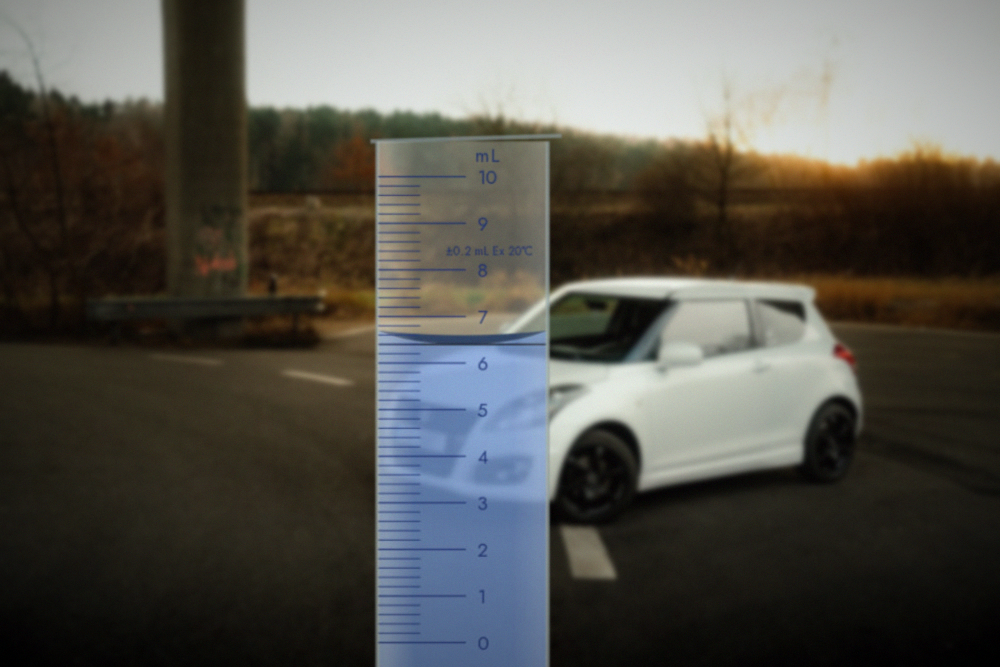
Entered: 6.4 mL
